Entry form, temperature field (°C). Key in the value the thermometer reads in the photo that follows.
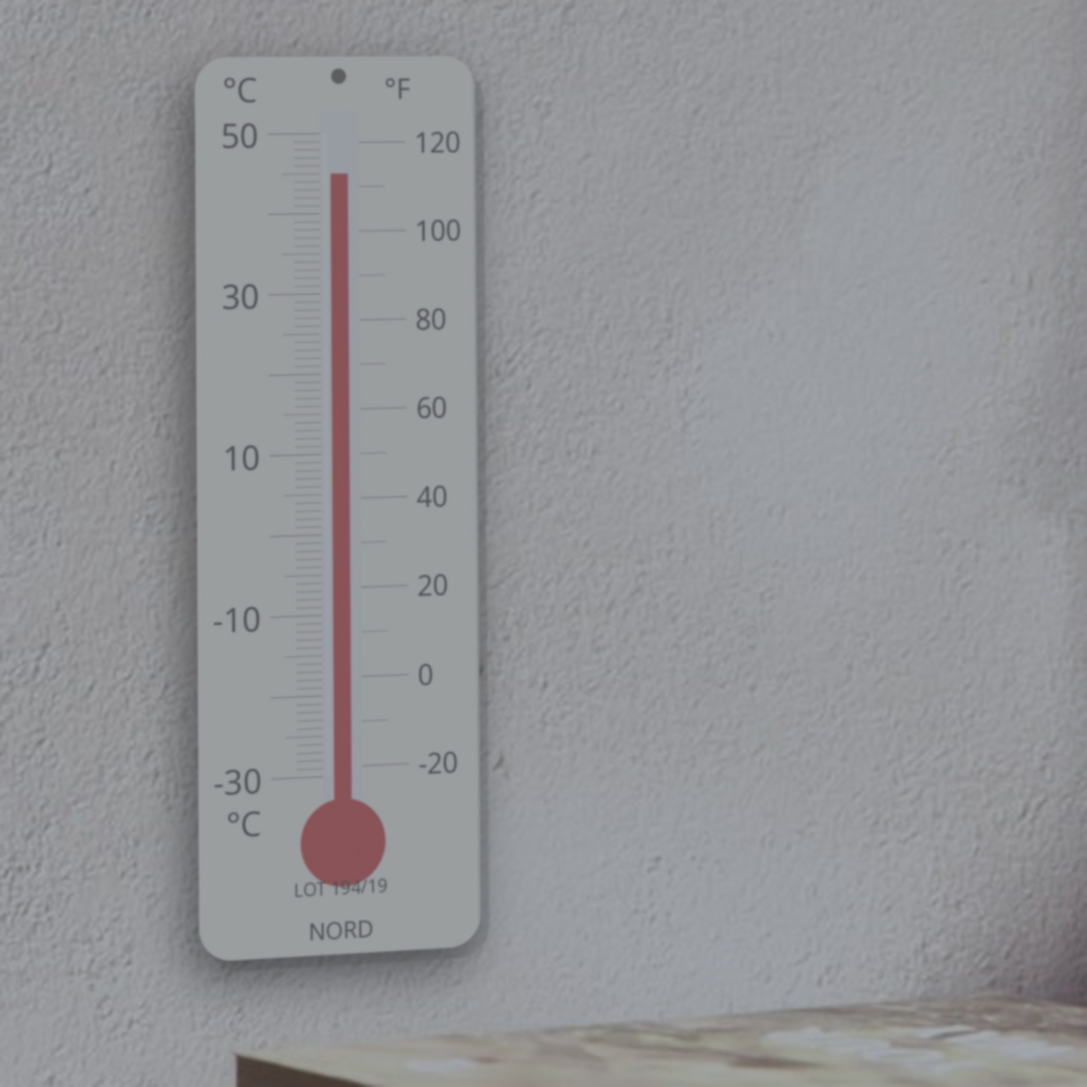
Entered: 45 °C
